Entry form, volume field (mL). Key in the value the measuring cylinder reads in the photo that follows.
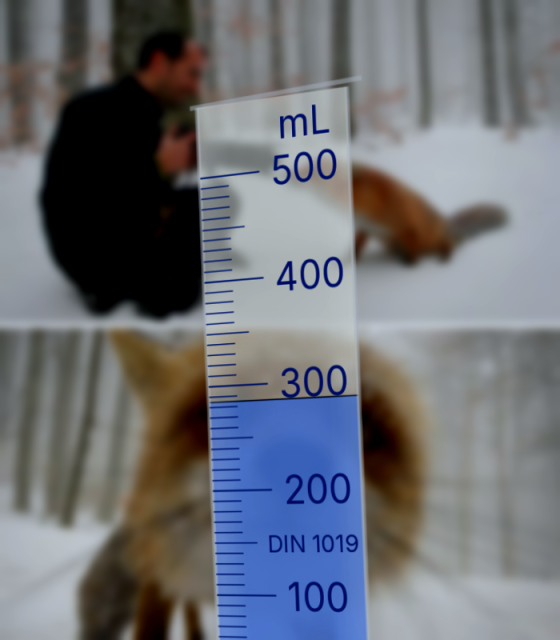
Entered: 285 mL
